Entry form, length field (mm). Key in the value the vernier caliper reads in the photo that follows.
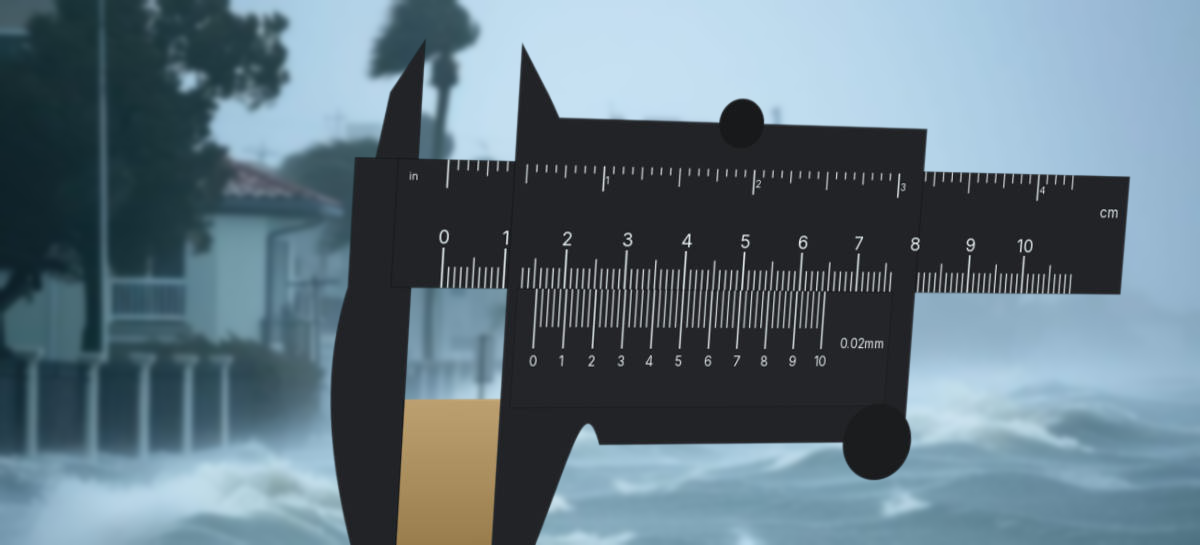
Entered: 15.5 mm
